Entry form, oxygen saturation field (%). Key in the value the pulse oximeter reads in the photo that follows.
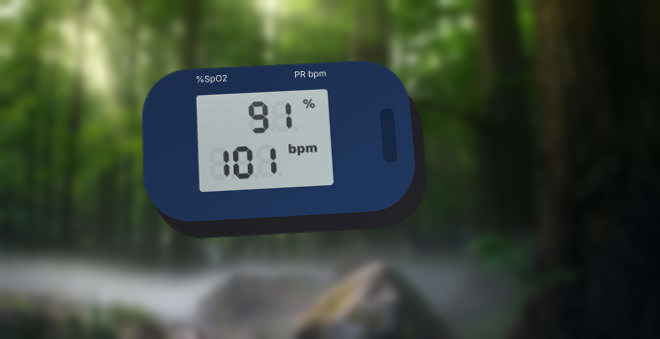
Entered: 91 %
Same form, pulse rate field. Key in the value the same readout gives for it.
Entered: 101 bpm
